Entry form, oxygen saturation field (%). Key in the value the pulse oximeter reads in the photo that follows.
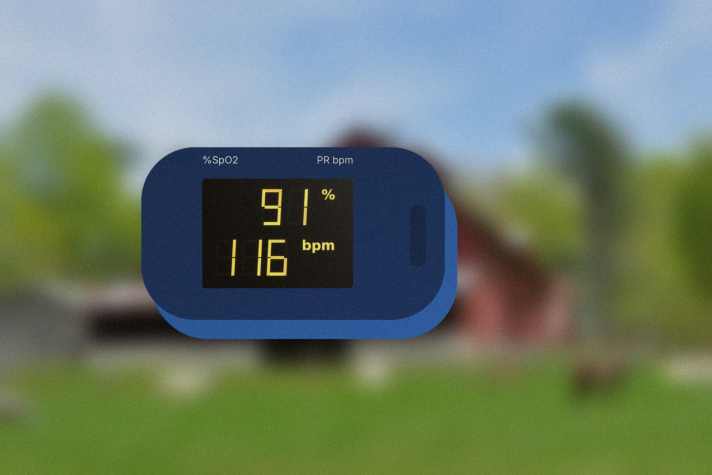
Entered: 91 %
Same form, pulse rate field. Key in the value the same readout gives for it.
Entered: 116 bpm
